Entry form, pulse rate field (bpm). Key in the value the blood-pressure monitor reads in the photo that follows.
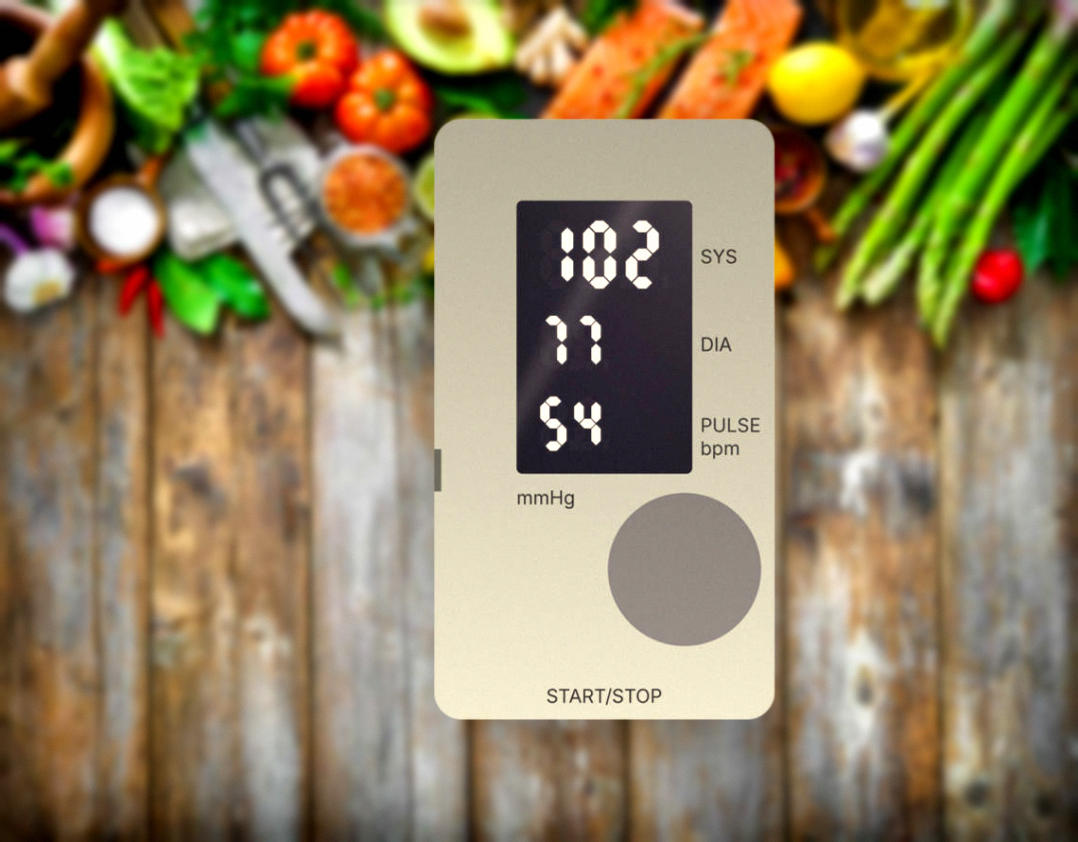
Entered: 54 bpm
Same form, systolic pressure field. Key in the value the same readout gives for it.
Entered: 102 mmHg
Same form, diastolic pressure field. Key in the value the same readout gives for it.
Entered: 77 mmHg
